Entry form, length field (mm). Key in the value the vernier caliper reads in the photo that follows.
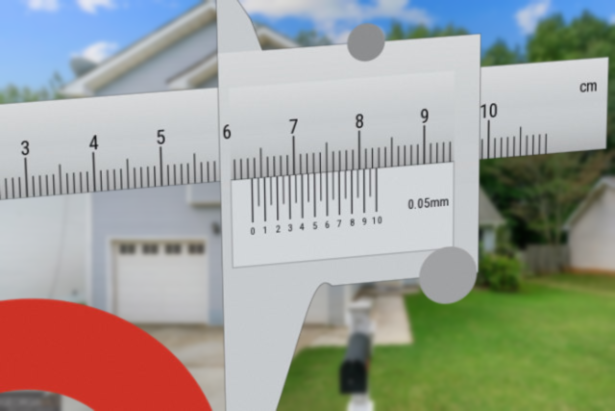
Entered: 63.6 mm
